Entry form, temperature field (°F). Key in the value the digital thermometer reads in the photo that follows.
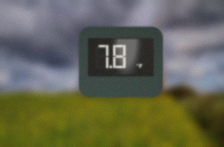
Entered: 7.8 °F
